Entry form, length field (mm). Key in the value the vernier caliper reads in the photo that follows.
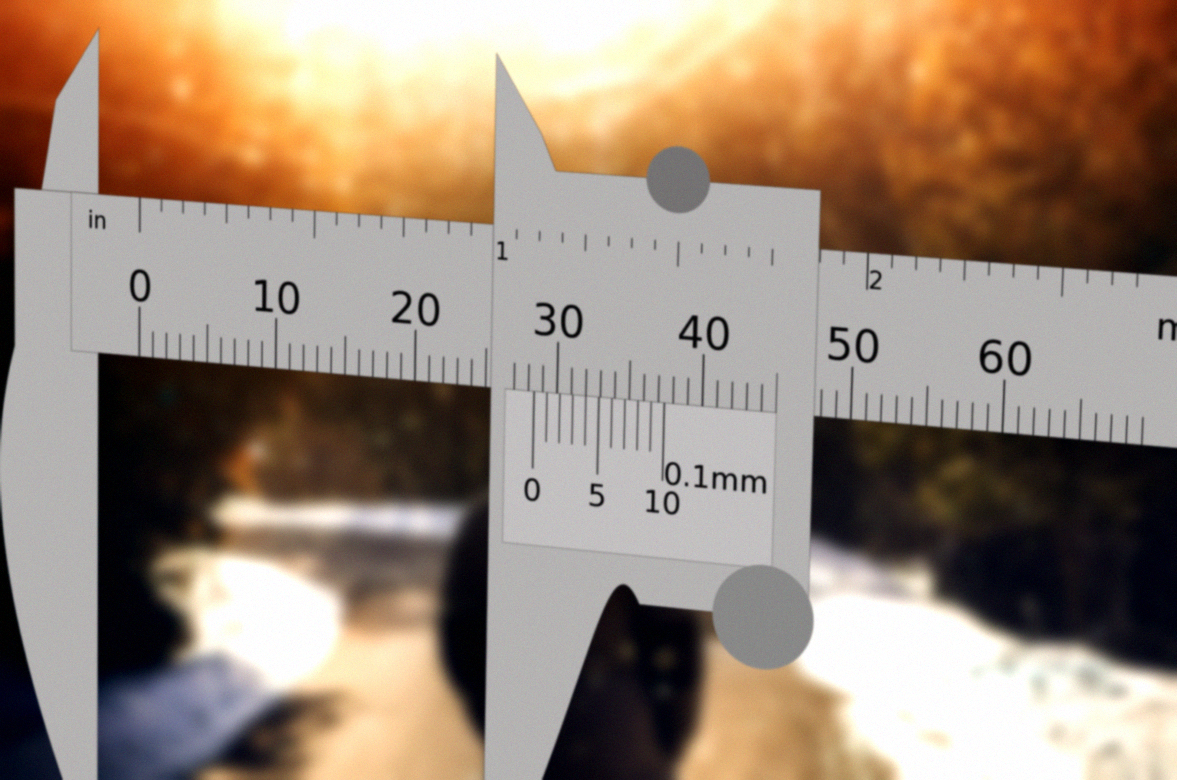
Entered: 28.4 mm
